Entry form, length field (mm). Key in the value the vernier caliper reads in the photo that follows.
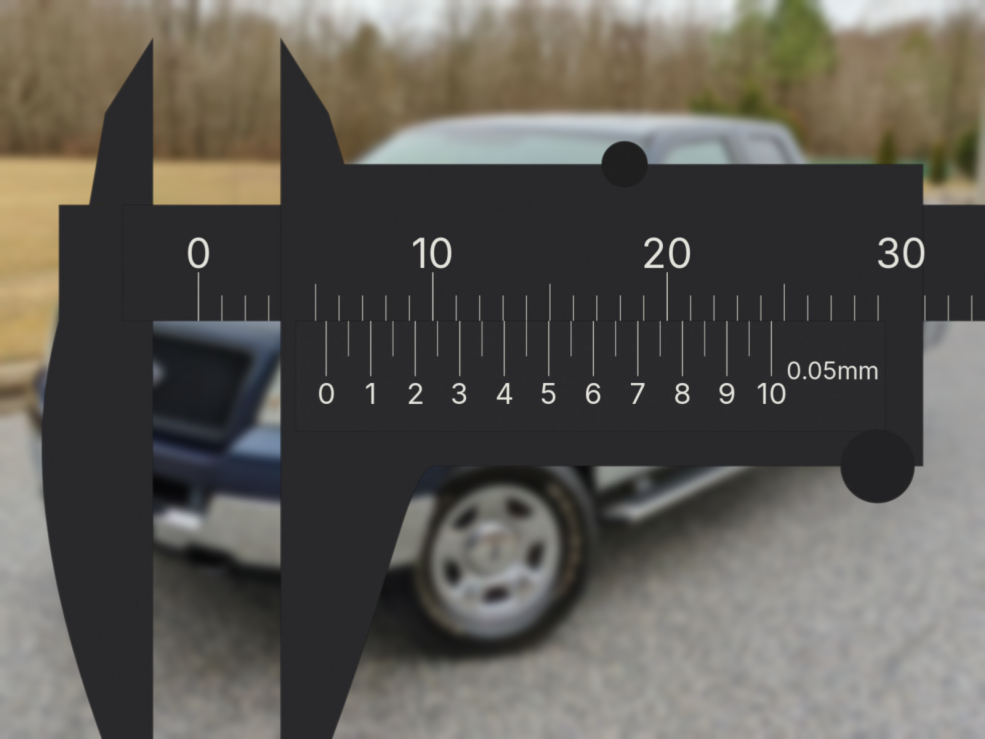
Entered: 5.45 mm
